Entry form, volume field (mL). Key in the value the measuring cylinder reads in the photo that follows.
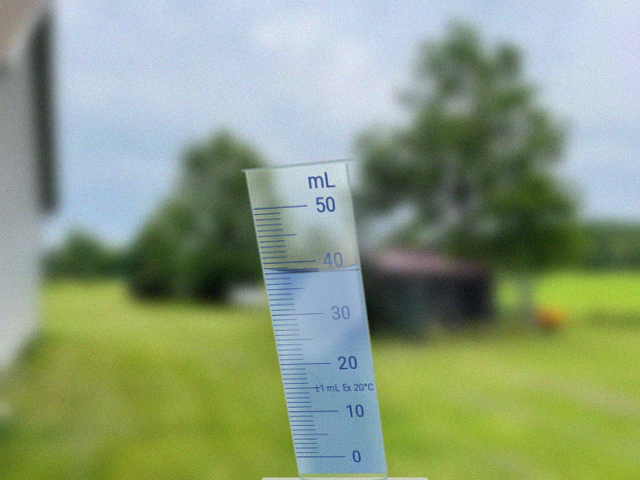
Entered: 38 mL
